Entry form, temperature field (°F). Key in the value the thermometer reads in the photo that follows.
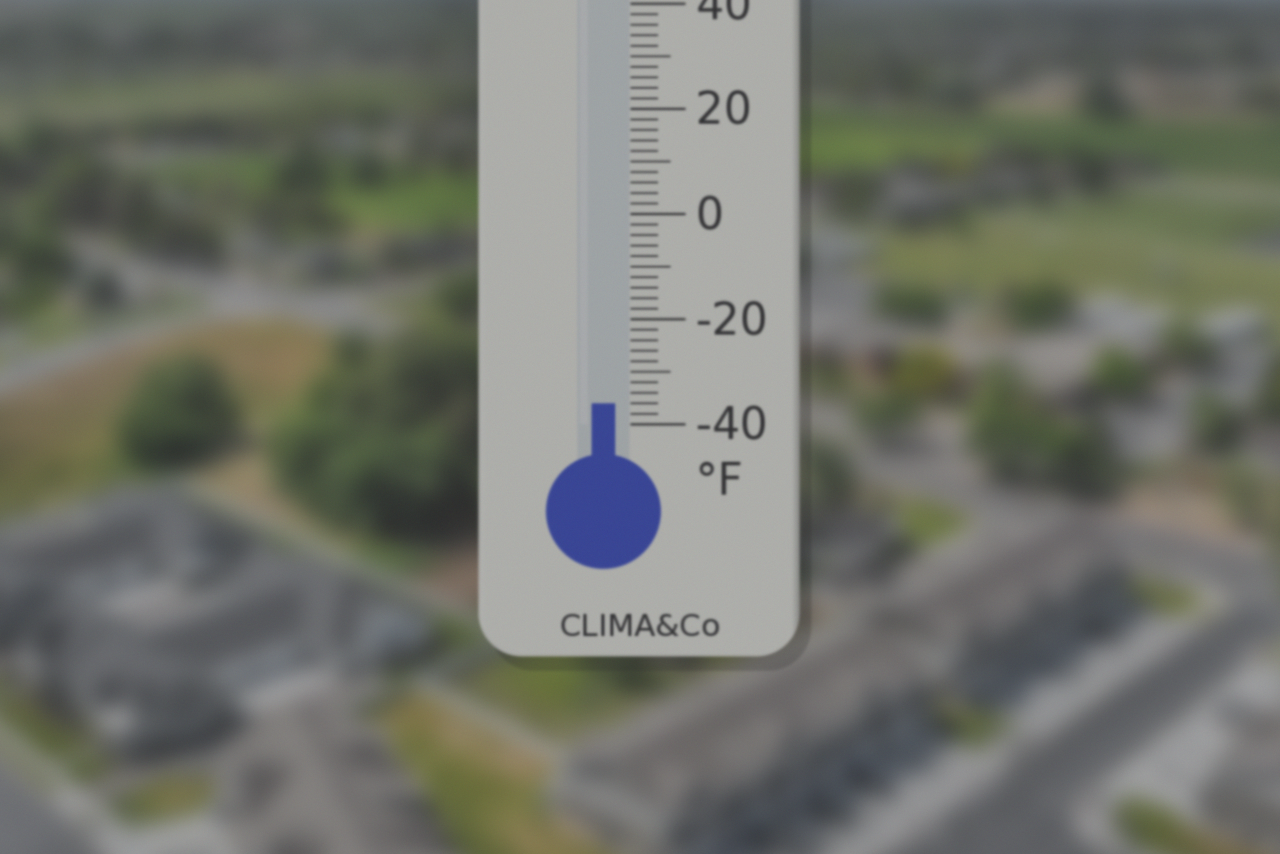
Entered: -36 °F
